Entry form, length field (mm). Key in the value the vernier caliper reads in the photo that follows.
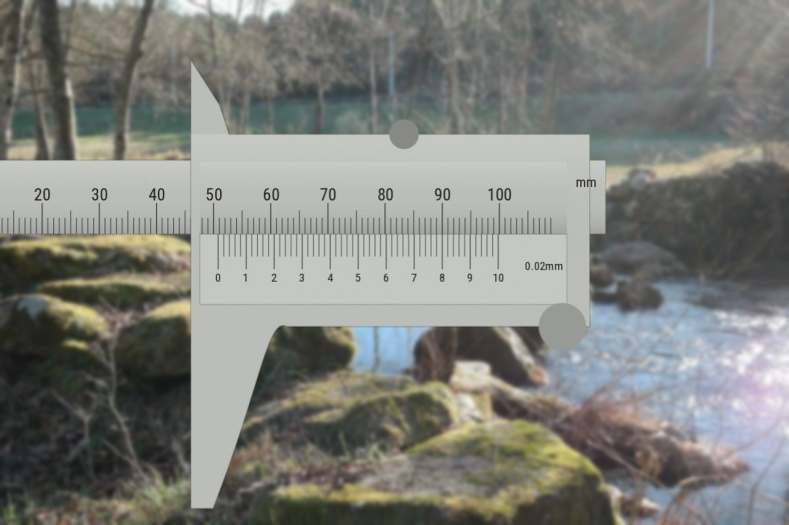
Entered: 50.8 mm
